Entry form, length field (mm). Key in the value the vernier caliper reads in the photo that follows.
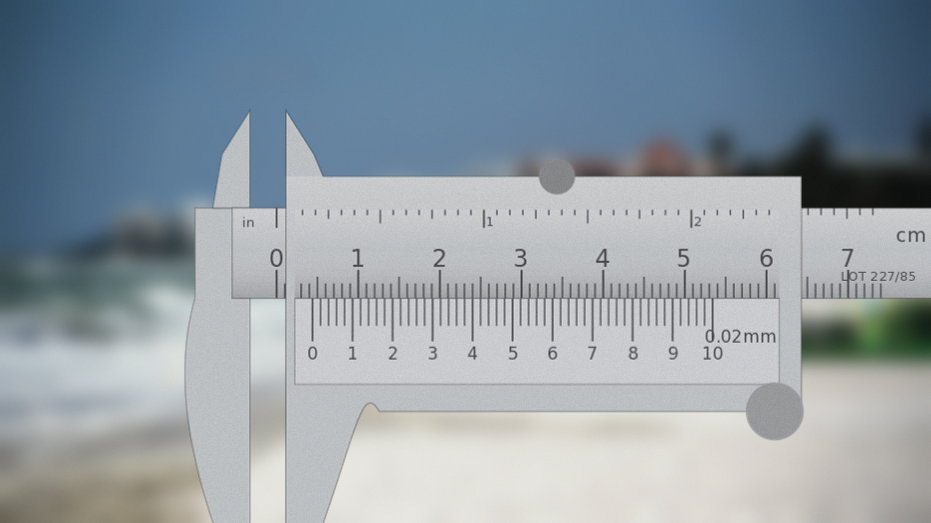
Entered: 4.4 mm
